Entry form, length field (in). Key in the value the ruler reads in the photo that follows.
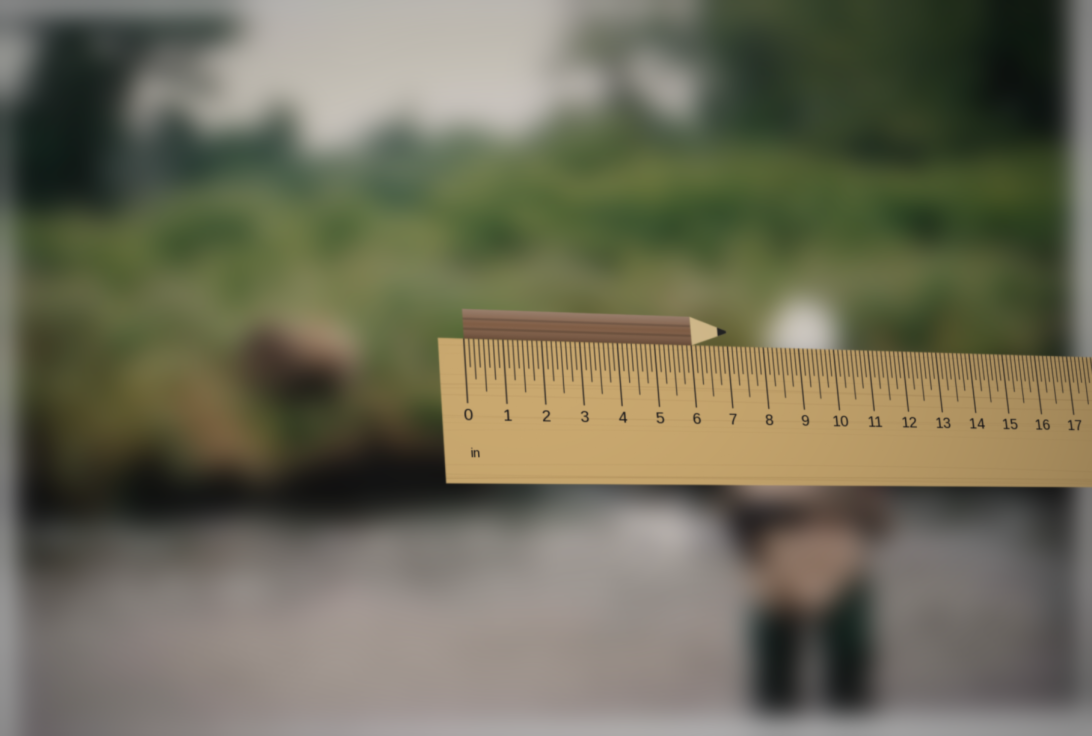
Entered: 7 in
